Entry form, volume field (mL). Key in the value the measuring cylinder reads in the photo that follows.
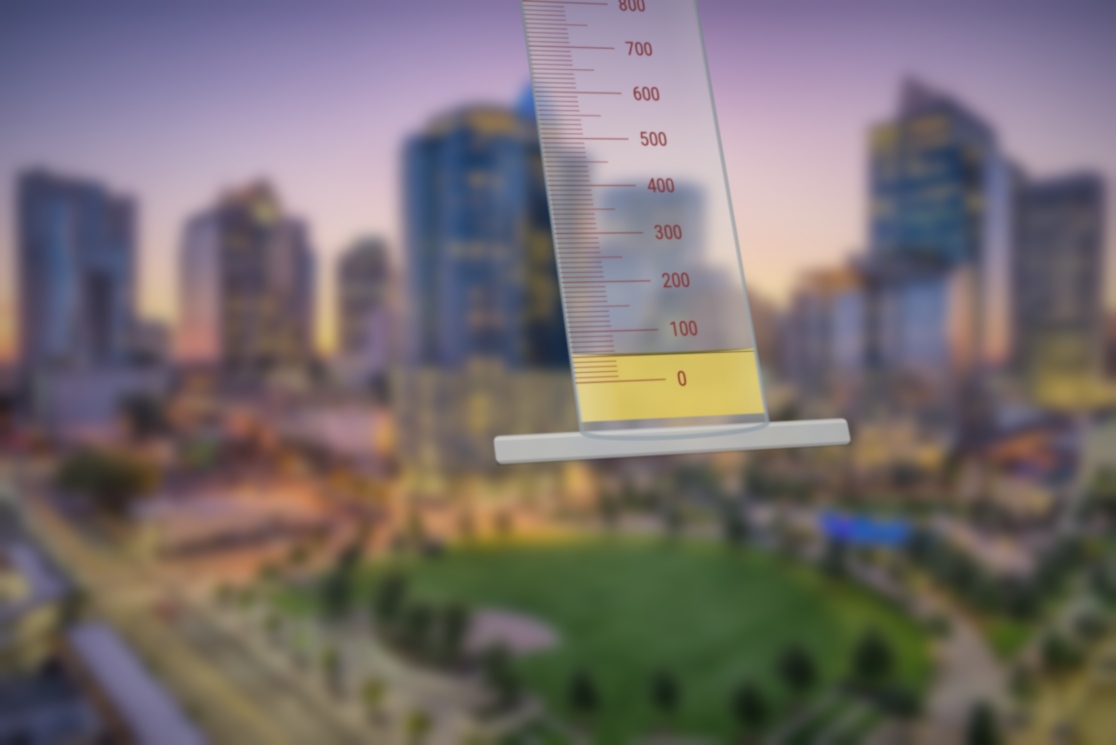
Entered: 50 mL
